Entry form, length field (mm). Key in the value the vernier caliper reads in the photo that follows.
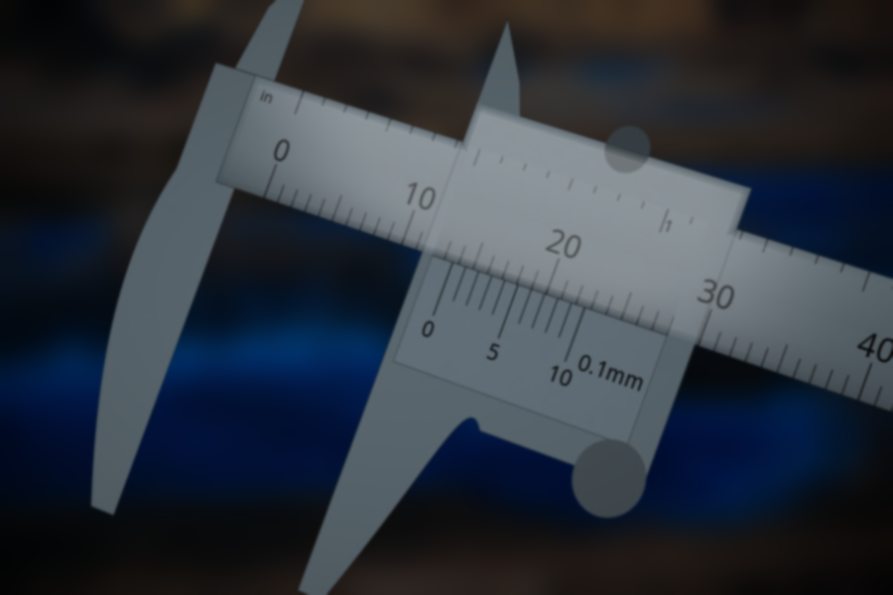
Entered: 13.6 mm
